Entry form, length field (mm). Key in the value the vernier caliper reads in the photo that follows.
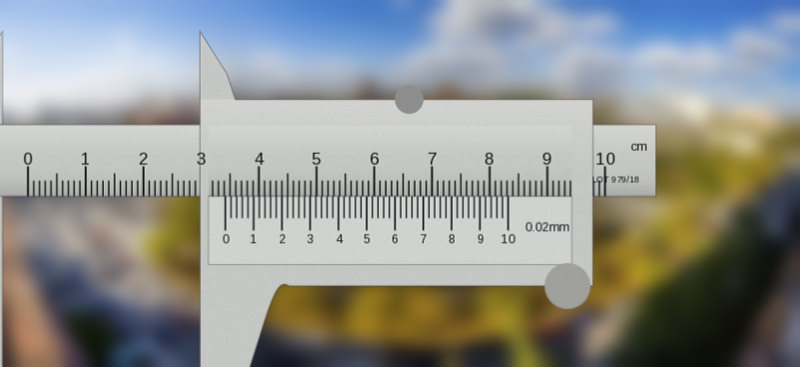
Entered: 34.2 mm
